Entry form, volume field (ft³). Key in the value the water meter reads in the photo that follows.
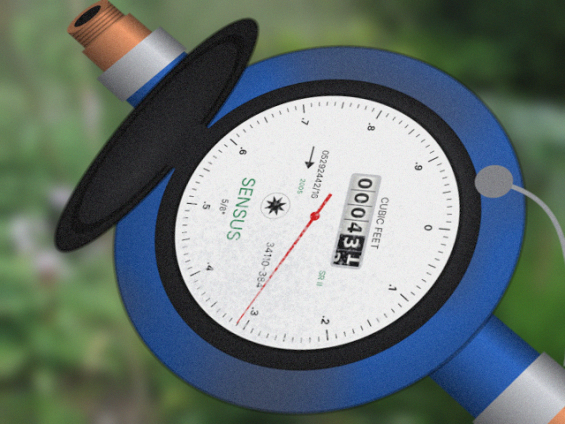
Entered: 431.31 ft³
